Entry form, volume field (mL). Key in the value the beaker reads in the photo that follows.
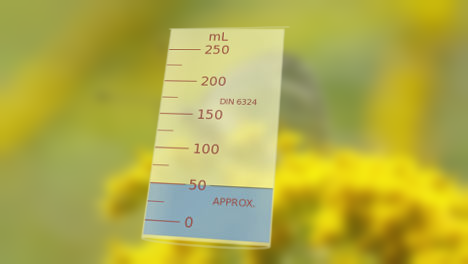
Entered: 50 mL
